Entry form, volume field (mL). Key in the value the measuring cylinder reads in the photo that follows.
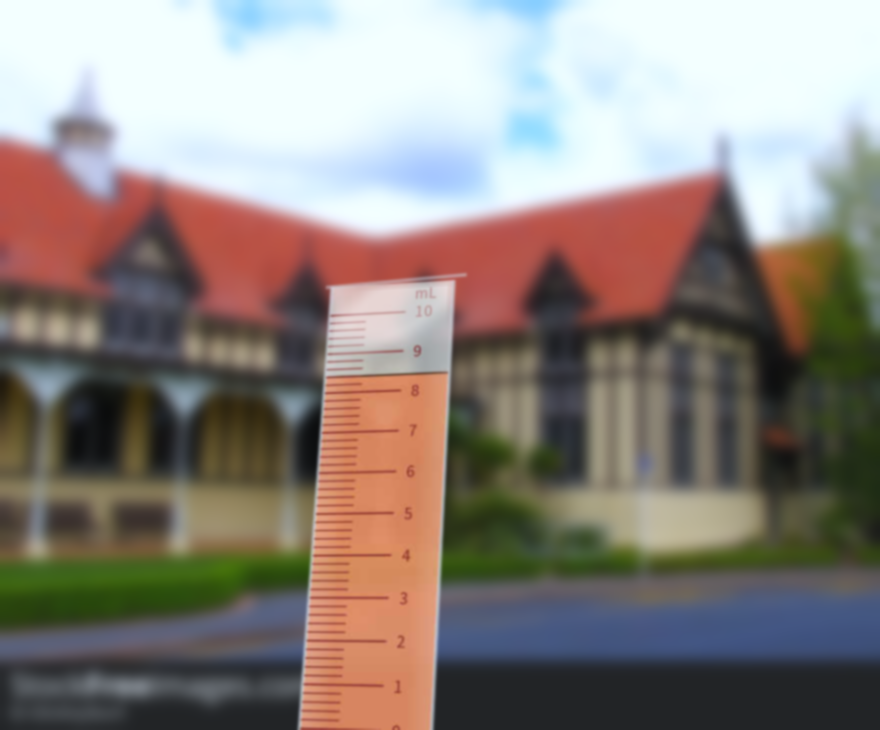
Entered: 8.4 mL
